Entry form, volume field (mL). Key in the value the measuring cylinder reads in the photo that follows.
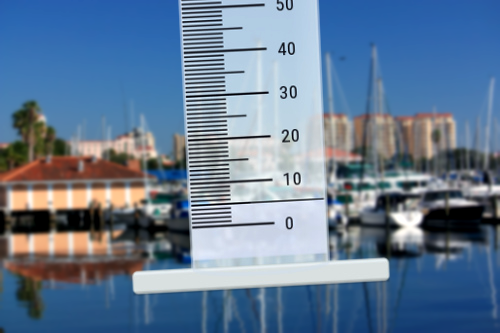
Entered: 5 mL
